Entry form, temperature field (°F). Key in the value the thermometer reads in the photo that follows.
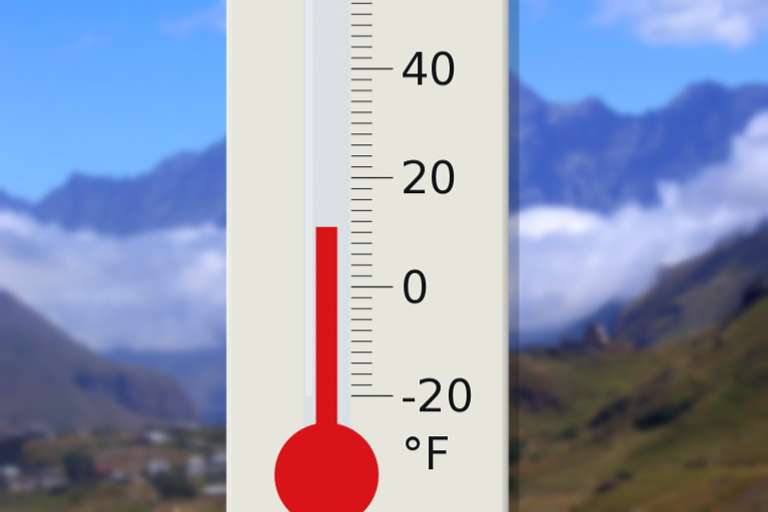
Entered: 11 °F
